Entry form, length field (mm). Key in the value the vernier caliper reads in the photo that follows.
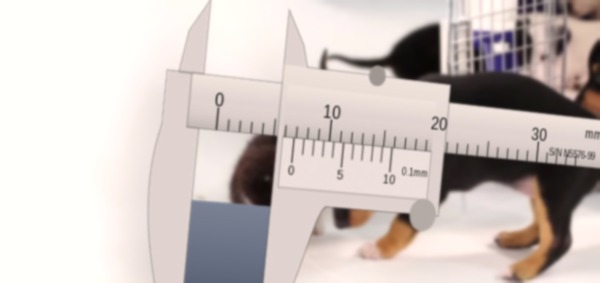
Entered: 6.8 mm
